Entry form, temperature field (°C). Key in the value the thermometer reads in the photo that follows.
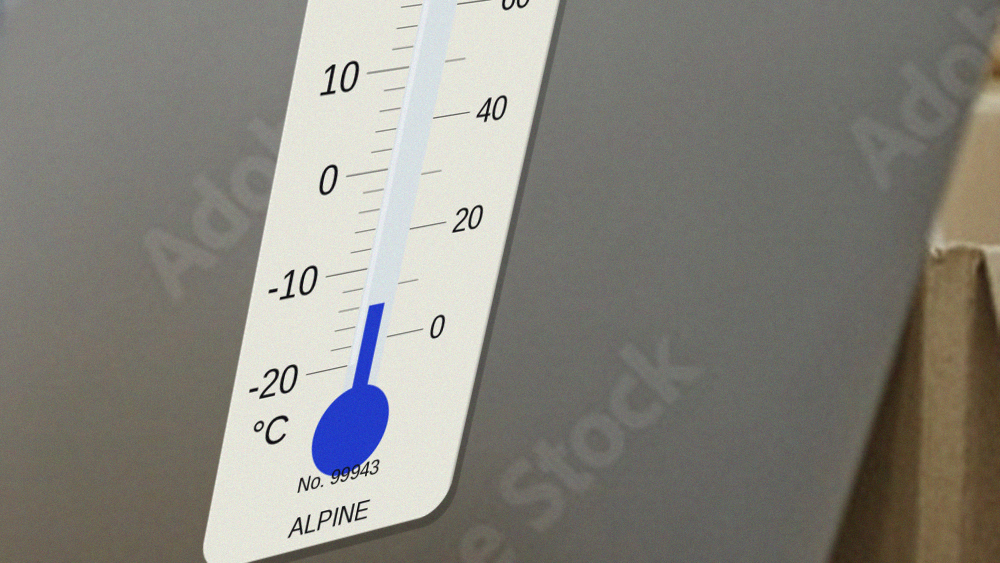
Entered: -14 °C
